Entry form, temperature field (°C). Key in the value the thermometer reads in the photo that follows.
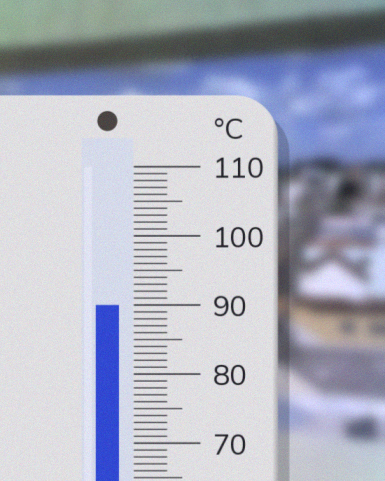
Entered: 90 °C
